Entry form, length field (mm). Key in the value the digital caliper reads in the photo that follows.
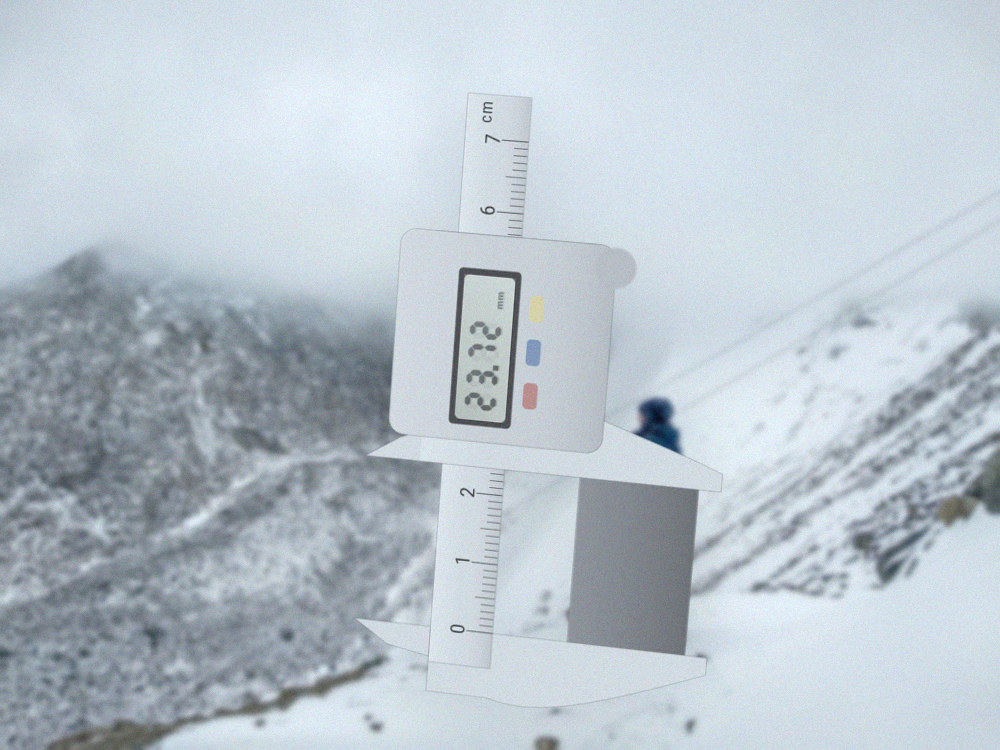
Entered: 23.72 mm
